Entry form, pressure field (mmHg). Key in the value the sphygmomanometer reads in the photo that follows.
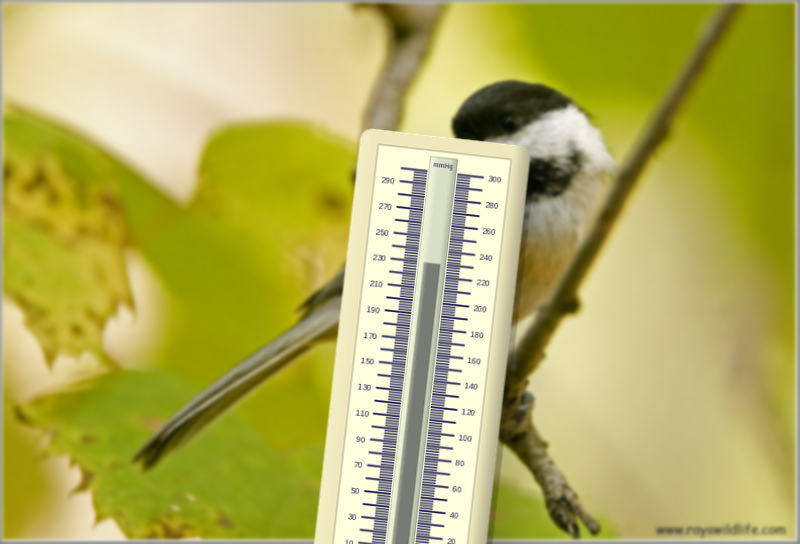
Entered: 230 mmHg
